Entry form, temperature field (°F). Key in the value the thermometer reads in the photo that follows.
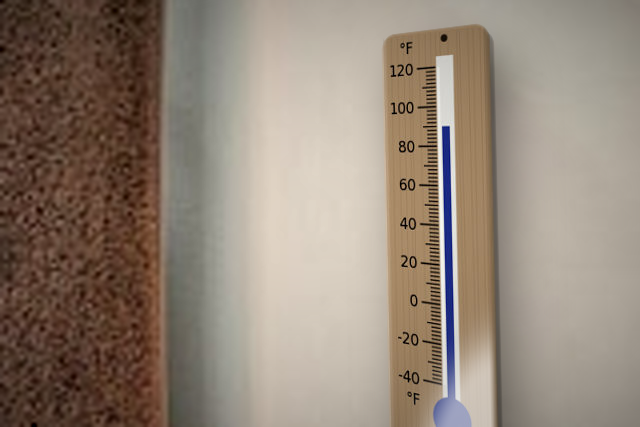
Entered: 90 °F
